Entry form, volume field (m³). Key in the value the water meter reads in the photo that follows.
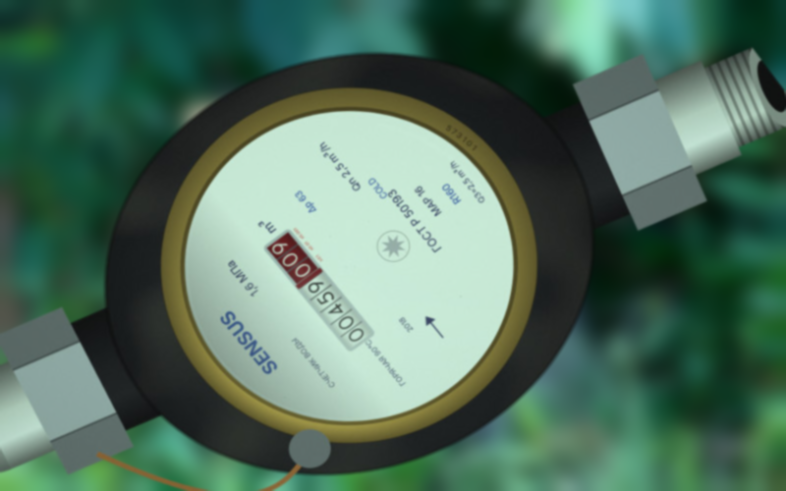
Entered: 459.009 m³
